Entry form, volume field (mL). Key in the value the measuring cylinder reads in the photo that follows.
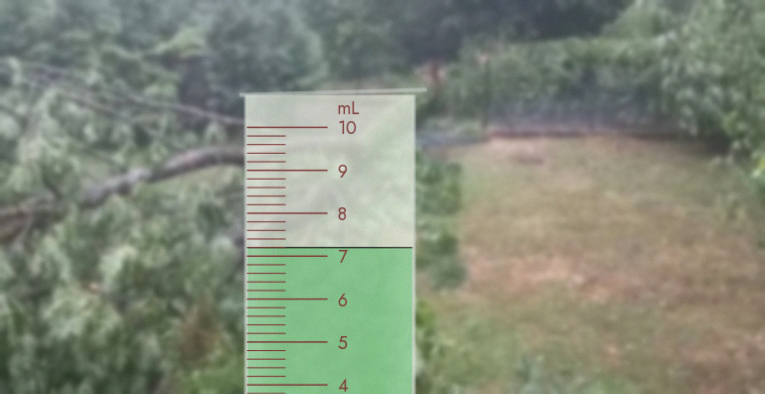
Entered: 7.2 mL
